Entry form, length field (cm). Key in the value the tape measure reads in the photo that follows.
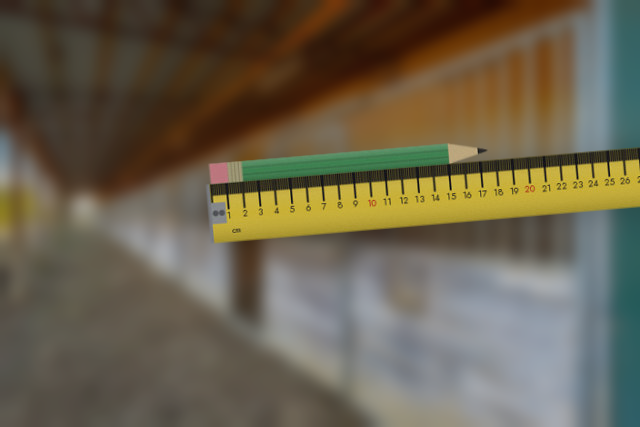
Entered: 17.5 cm
